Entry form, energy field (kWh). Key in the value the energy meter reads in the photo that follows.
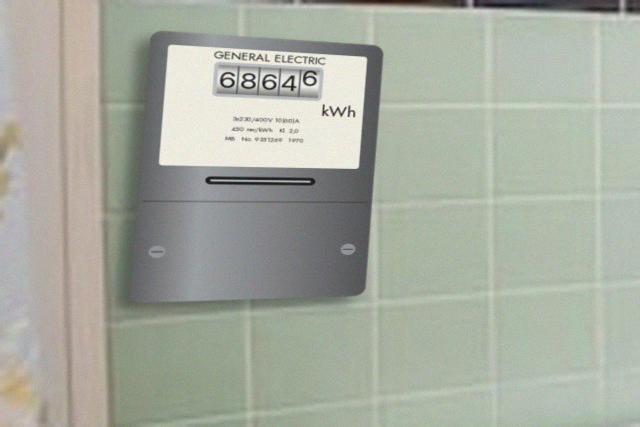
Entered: 68646 kWh
